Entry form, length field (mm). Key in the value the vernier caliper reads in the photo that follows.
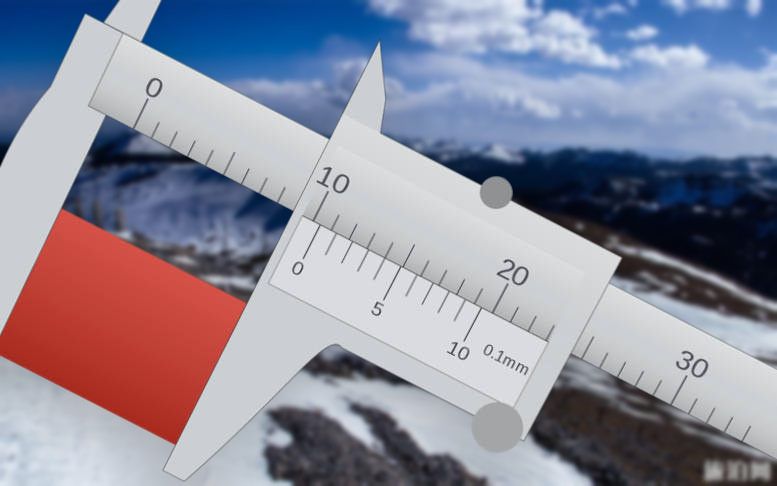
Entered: 10.4 mm
